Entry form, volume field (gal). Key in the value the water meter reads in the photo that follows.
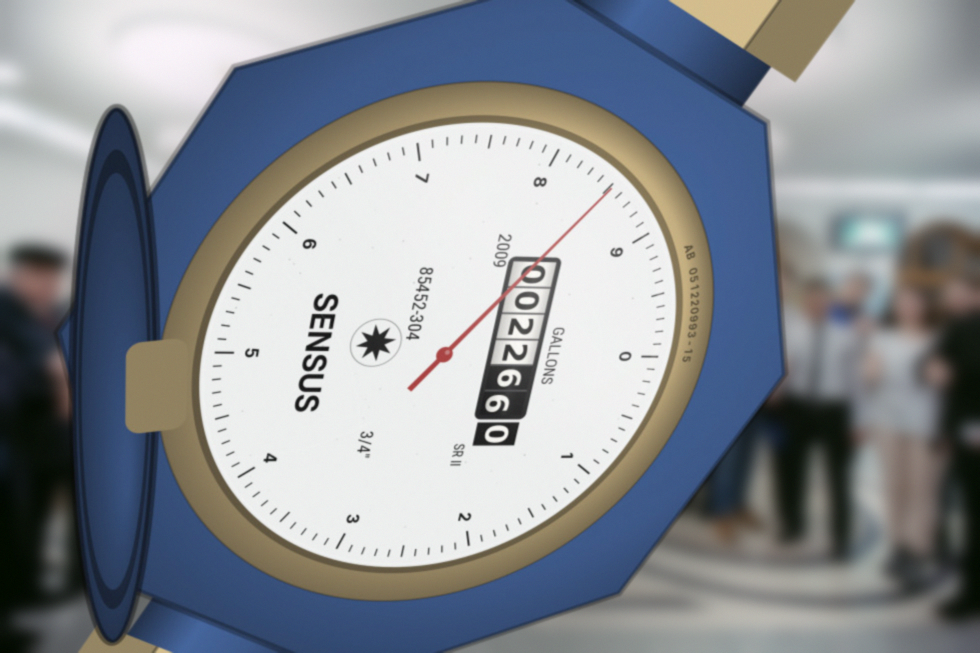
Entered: 22658.5 gal
